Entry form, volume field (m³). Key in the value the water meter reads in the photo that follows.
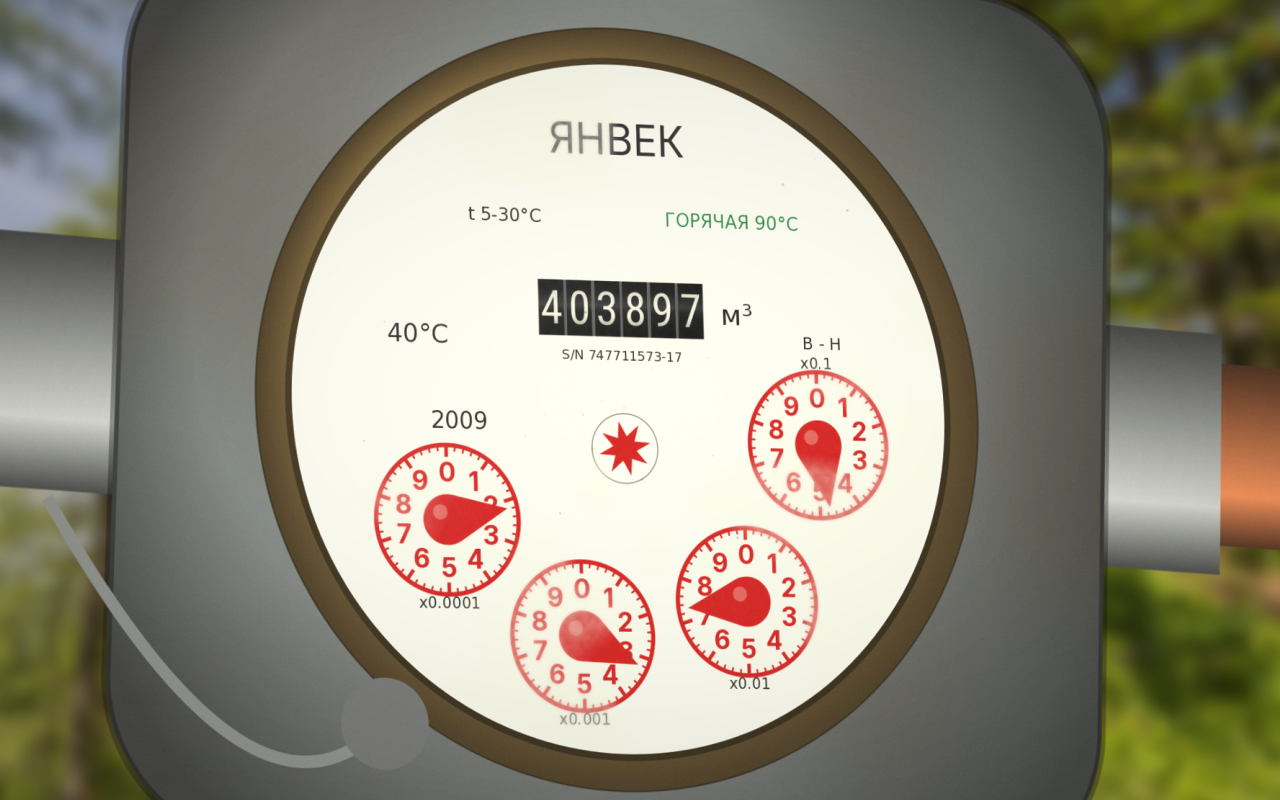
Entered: 403897.4732 m³
